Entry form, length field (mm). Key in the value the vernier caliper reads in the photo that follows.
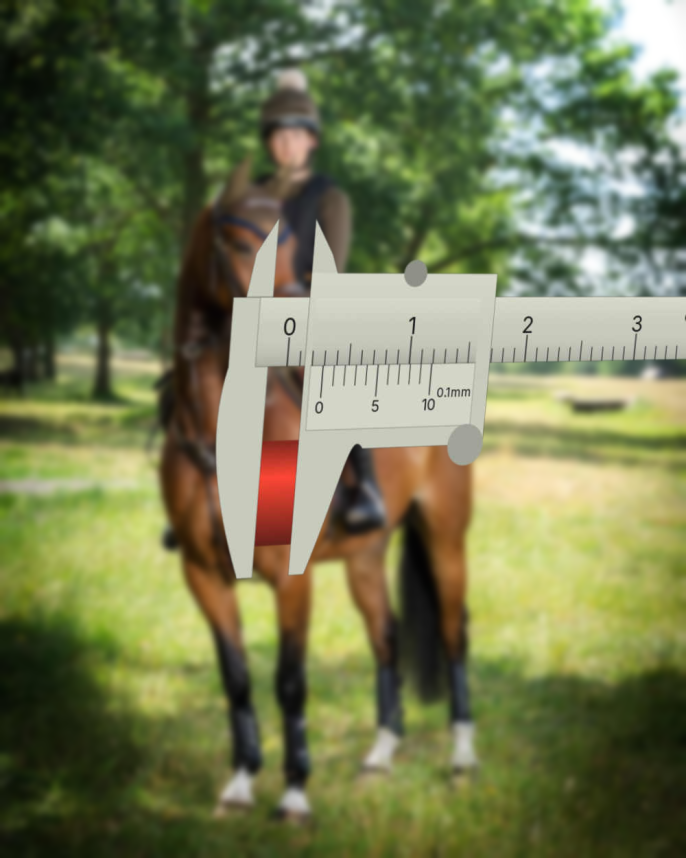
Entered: 2.9 mm
